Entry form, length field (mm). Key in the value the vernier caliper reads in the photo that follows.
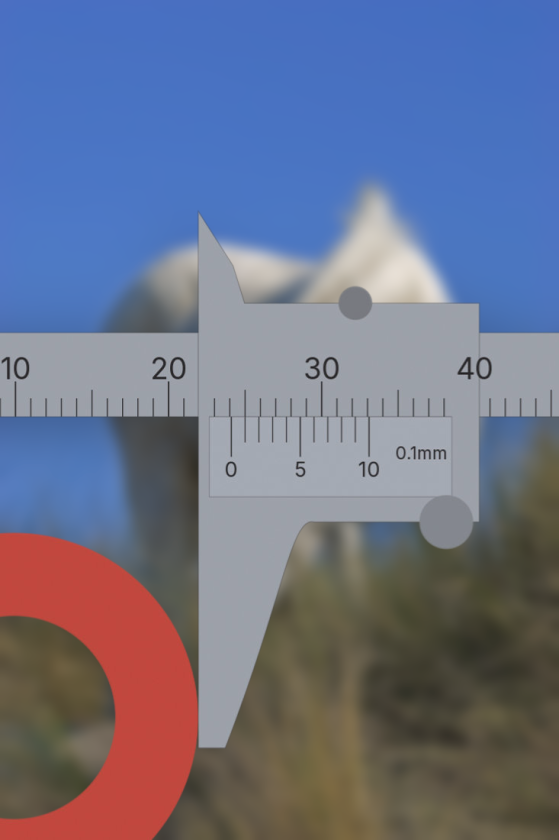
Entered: 24.1 mm
